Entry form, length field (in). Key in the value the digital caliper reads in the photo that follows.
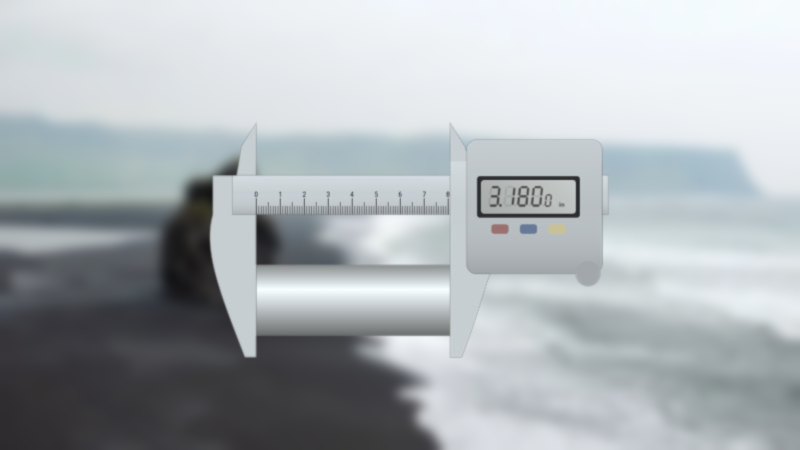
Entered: 3.1800 in
